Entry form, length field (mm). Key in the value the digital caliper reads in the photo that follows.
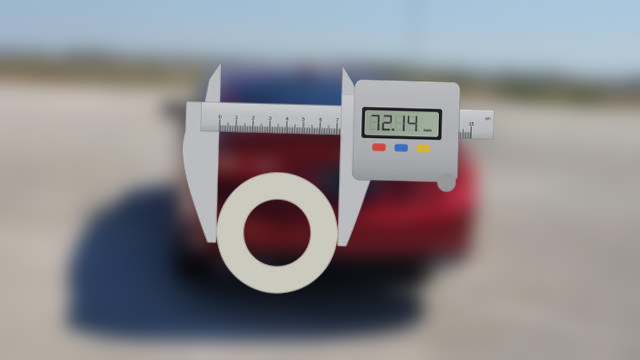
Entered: 72.14 mm
